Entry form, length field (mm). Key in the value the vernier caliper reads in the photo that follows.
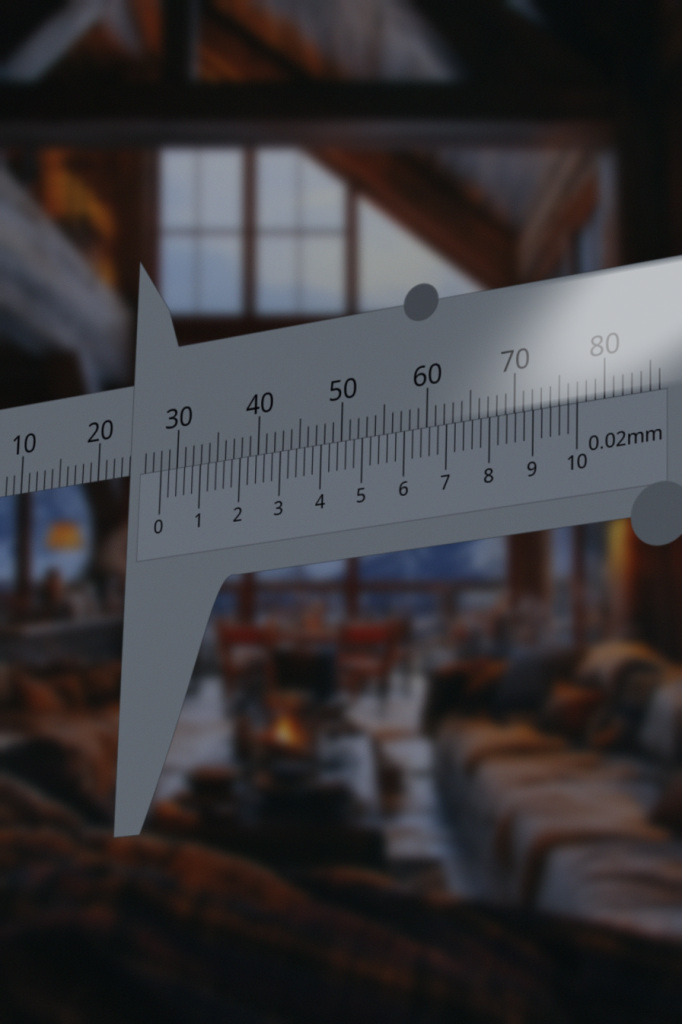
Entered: 28.0 mm
